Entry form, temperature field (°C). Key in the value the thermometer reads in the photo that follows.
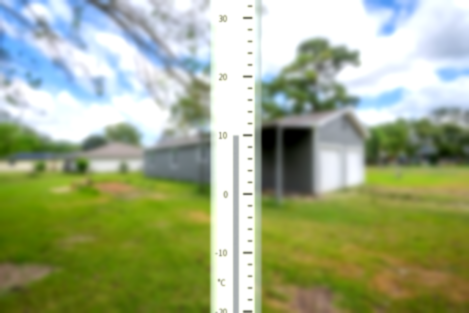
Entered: 10 °C
